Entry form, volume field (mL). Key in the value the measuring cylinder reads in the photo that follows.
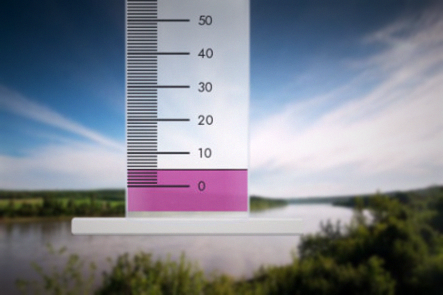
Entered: 5 mL
